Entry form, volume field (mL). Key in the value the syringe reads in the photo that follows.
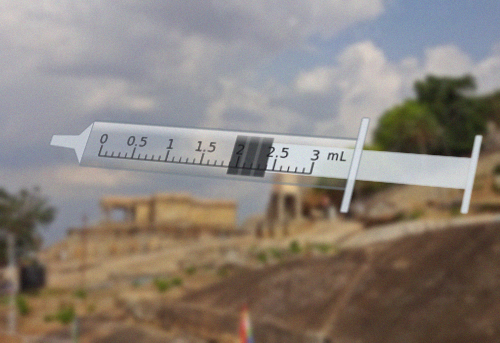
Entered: 1.9 mL
